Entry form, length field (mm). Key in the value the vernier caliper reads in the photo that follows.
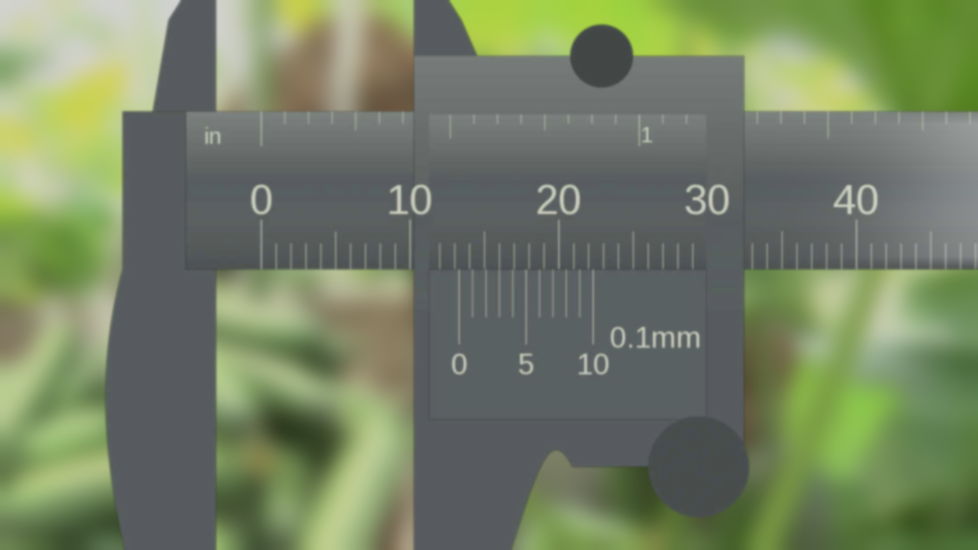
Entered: 13.3 mm
